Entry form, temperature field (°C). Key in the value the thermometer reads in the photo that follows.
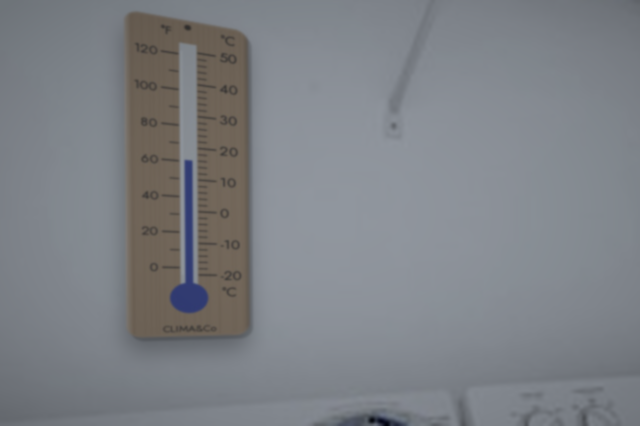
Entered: 16 °C
